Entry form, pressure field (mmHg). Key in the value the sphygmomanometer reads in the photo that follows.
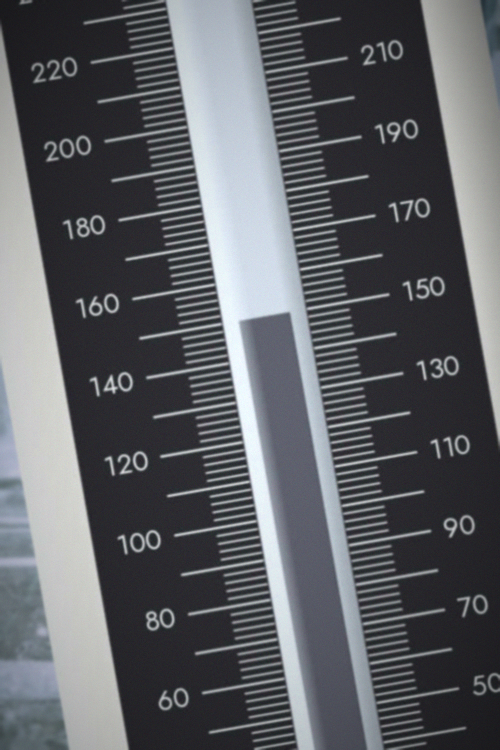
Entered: 150 mmHg
